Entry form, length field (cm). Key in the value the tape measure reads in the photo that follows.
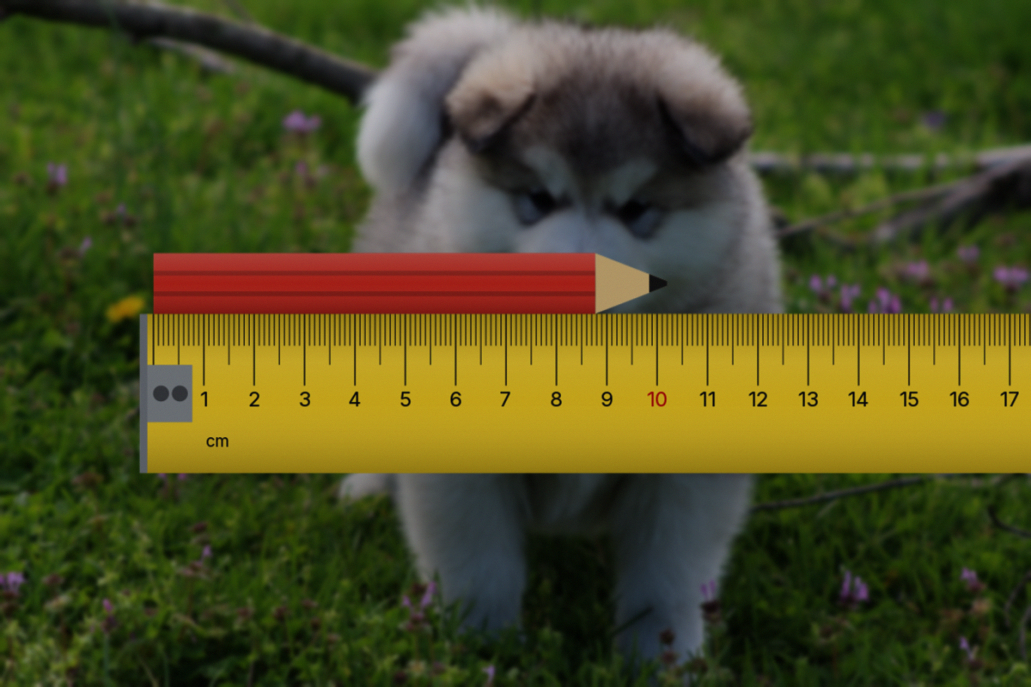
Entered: 10.2 cm
